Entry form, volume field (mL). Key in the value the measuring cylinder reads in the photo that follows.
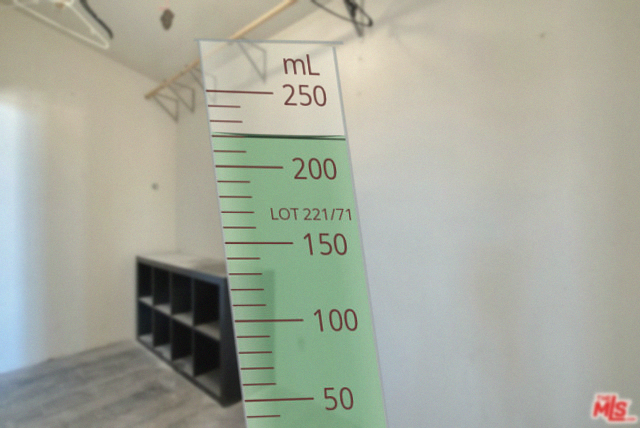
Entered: 220 mL
